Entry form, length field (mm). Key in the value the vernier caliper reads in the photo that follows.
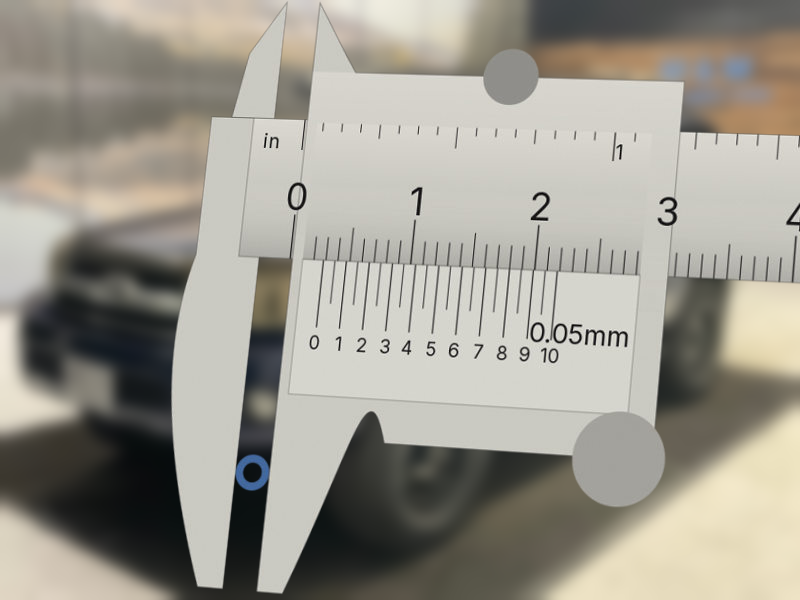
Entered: 2.8 mm
